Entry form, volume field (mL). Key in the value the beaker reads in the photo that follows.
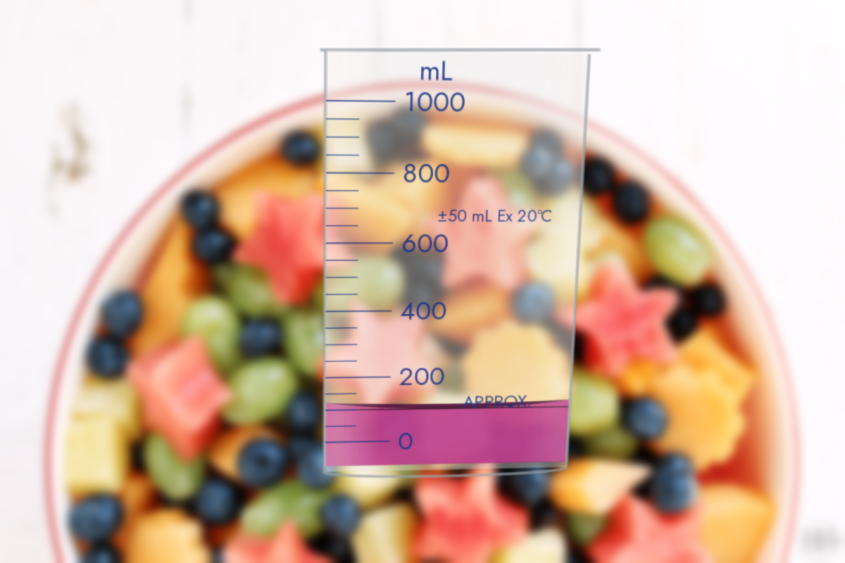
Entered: 100 mL
